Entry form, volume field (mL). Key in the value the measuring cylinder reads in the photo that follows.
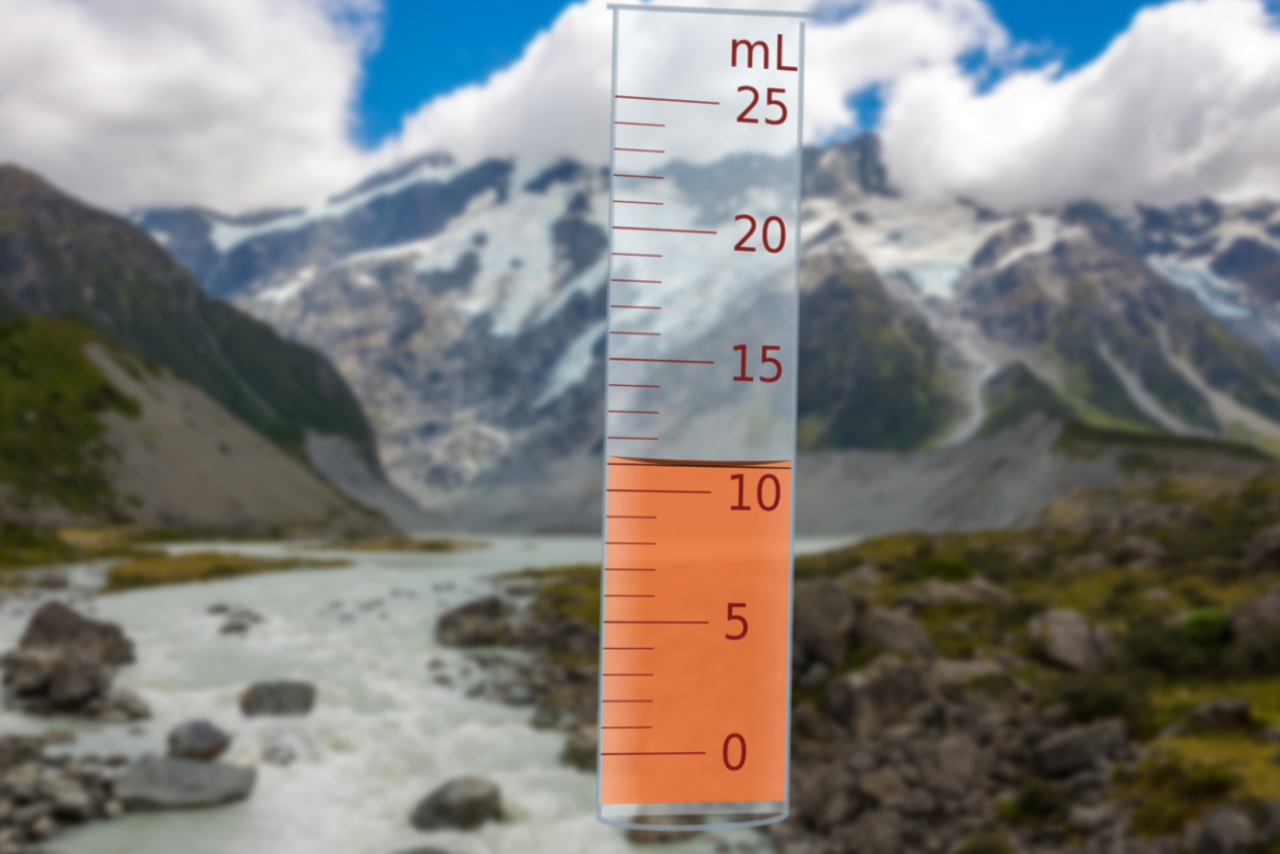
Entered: 11 mL
